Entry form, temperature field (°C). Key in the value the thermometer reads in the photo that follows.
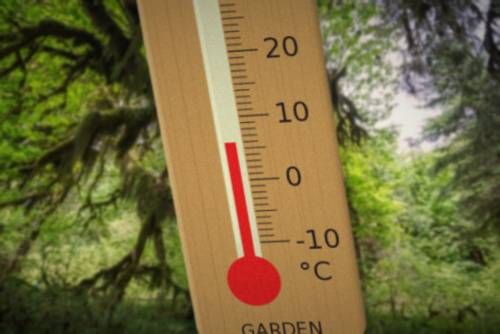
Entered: 6 °C
